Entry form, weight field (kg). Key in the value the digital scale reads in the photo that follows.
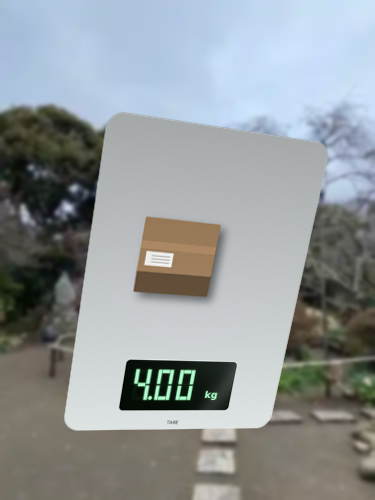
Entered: 4.00 kg
